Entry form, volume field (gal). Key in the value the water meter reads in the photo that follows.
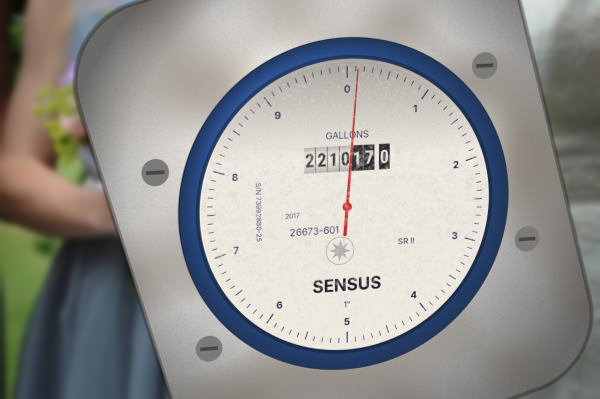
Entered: 2210170.1 gal
